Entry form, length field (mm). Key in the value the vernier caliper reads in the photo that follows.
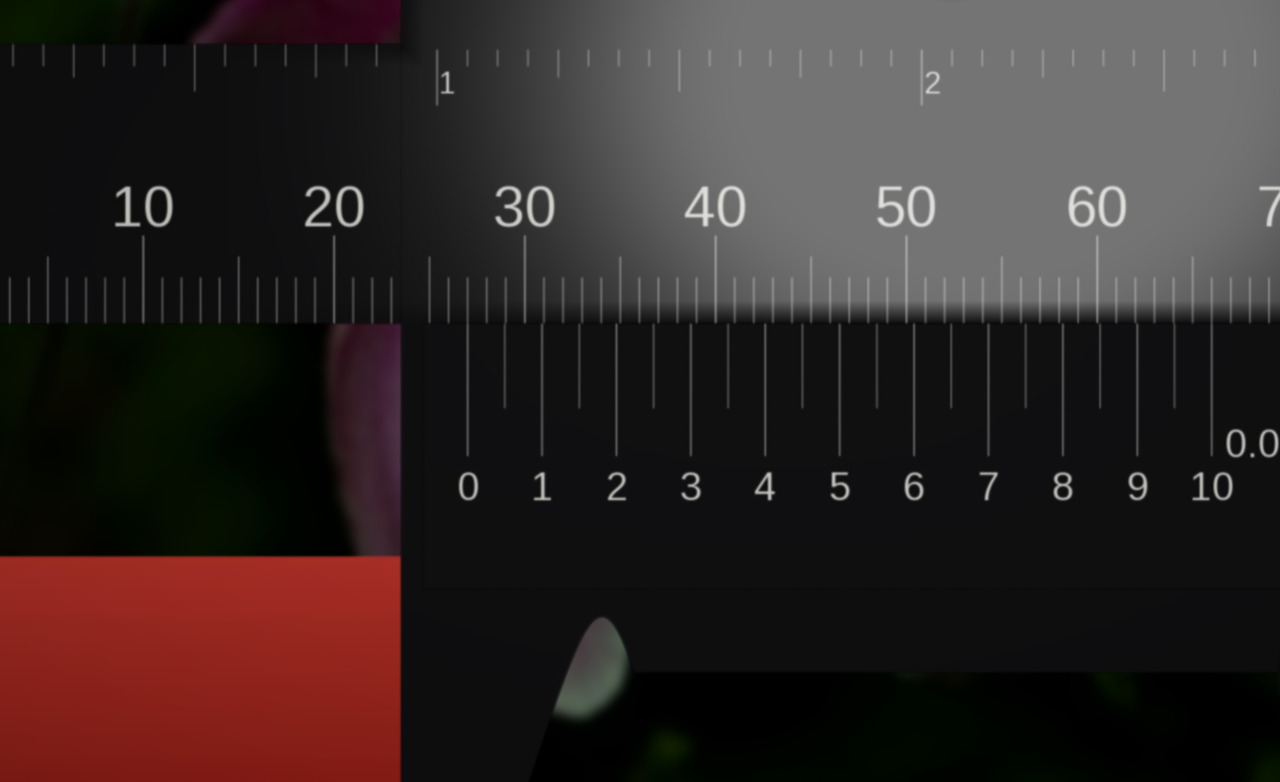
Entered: 27.0 mm
